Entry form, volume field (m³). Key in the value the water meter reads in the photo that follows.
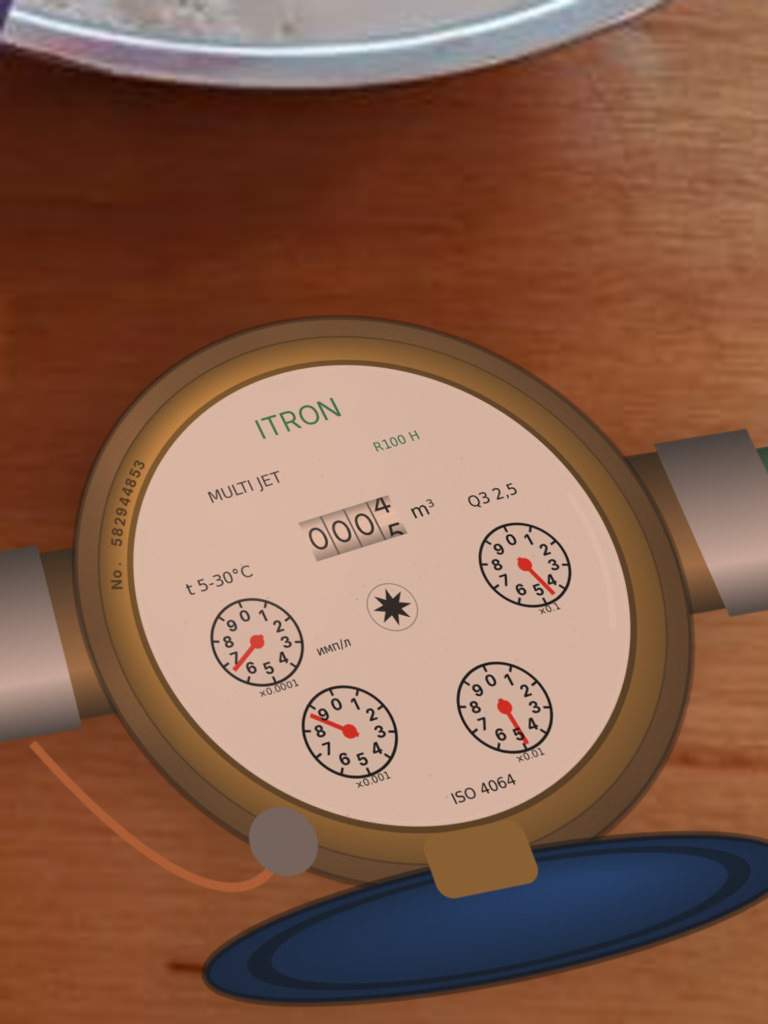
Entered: 4.4486 m³
